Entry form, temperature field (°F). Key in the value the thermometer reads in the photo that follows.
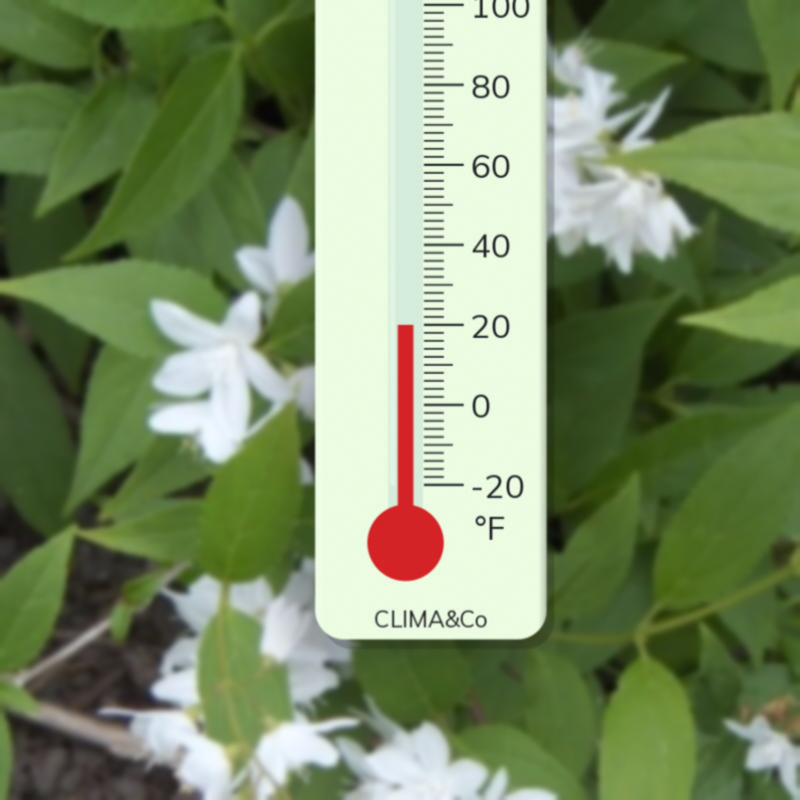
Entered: 20 °F
